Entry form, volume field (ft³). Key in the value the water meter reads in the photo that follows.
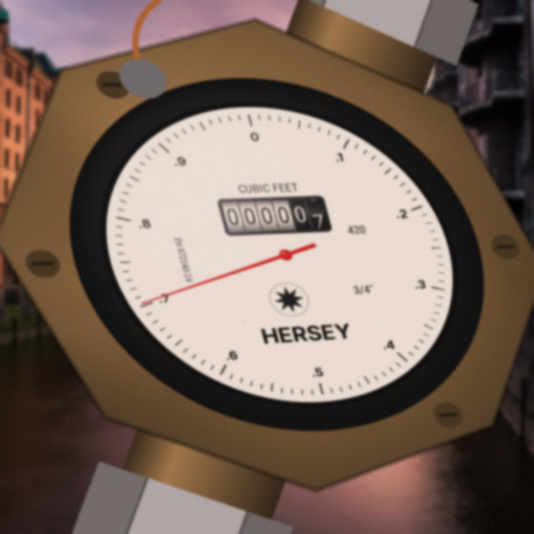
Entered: 6.70 ft³
